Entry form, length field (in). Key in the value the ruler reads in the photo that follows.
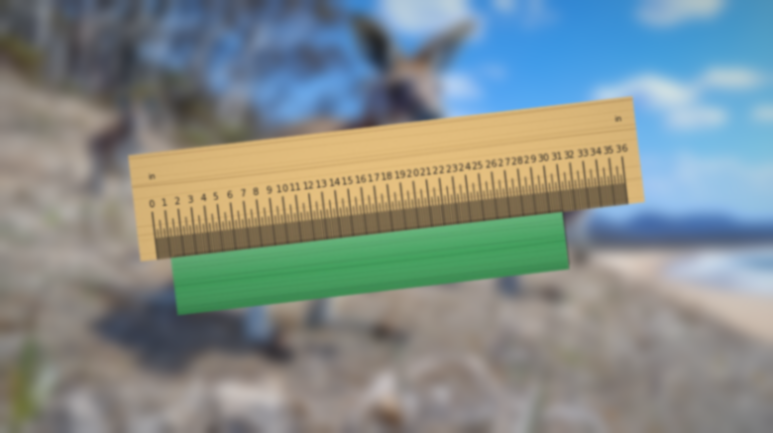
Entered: 30 in
